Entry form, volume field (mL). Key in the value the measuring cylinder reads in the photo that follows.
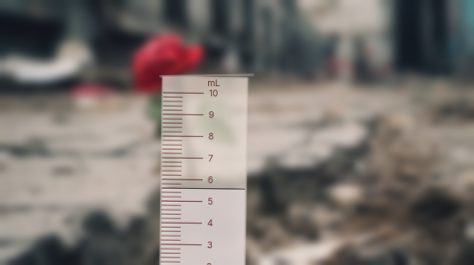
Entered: 5.6 mL
